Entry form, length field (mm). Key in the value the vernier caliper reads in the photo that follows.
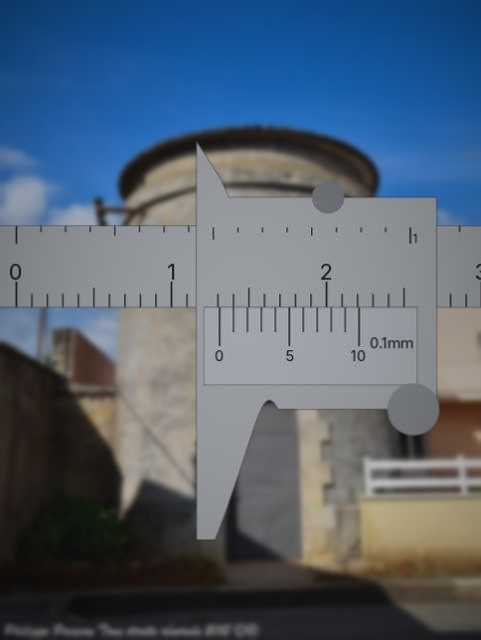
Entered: 13.1 mm
